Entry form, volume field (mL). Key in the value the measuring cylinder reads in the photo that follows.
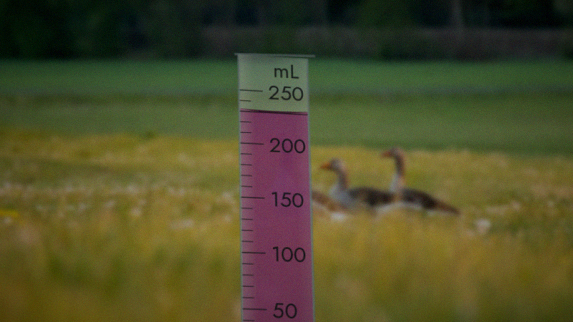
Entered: 230 mL
